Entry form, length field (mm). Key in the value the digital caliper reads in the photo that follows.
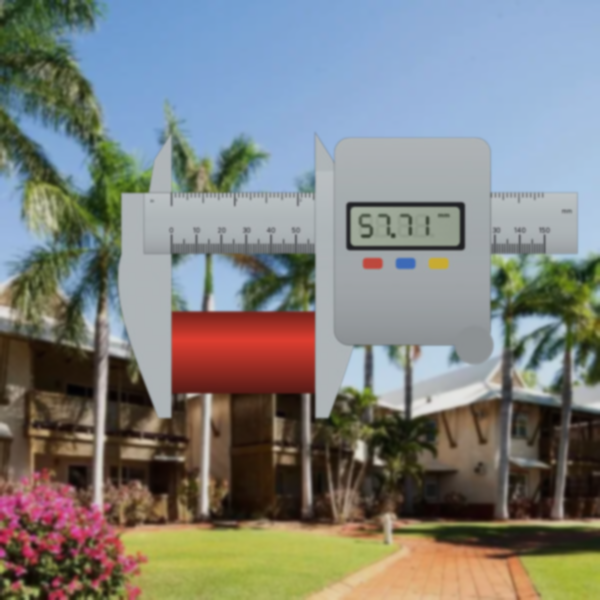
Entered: 57.71 mm
